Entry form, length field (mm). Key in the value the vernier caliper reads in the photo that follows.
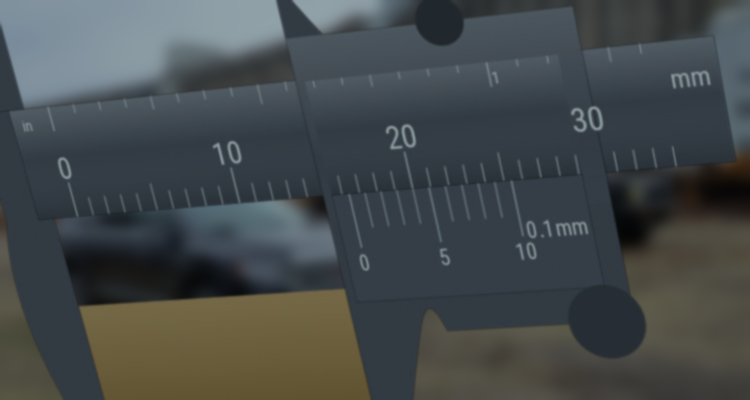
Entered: 16.4 mm
